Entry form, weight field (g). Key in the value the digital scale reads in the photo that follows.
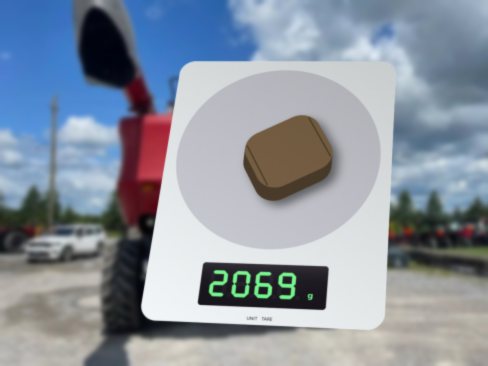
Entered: 2069 g
